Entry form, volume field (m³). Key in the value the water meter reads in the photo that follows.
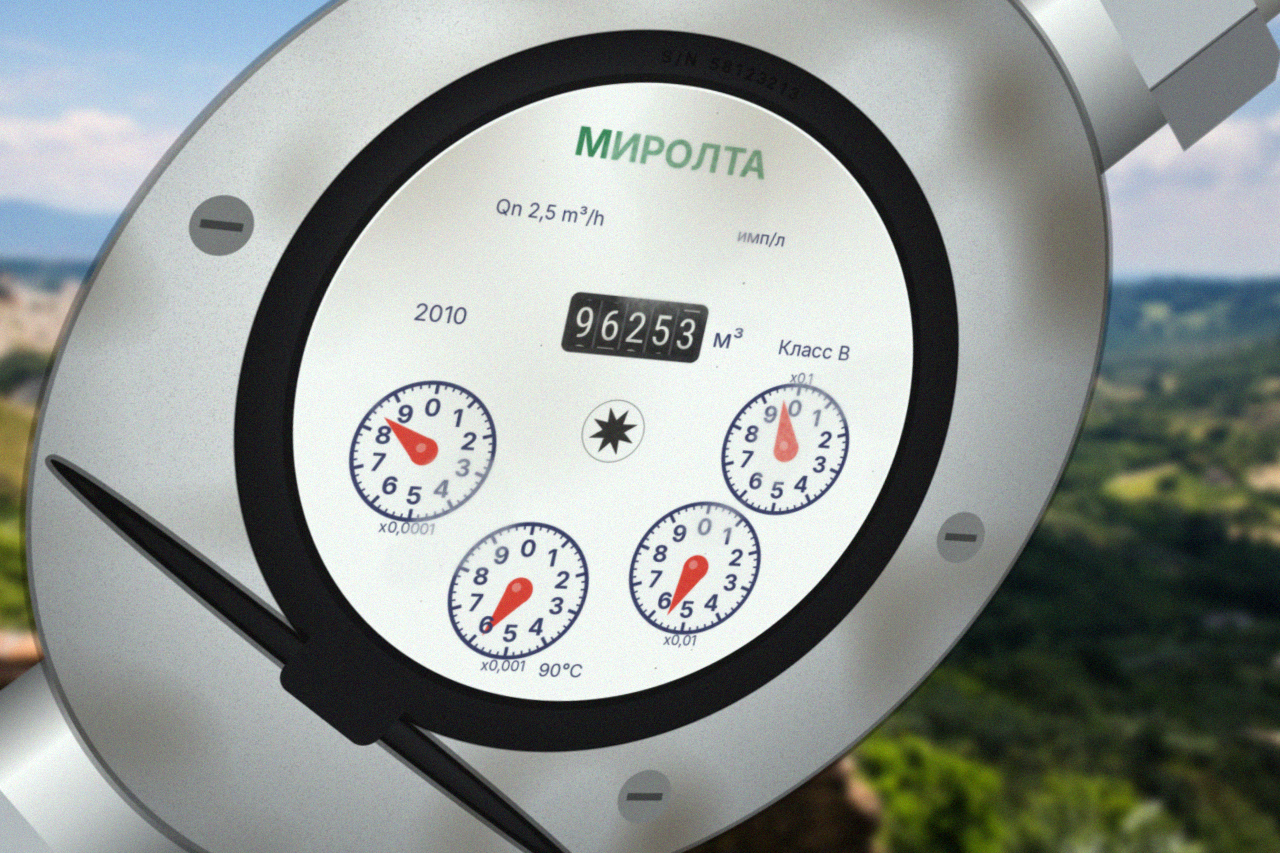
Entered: 96252.9558 m³
